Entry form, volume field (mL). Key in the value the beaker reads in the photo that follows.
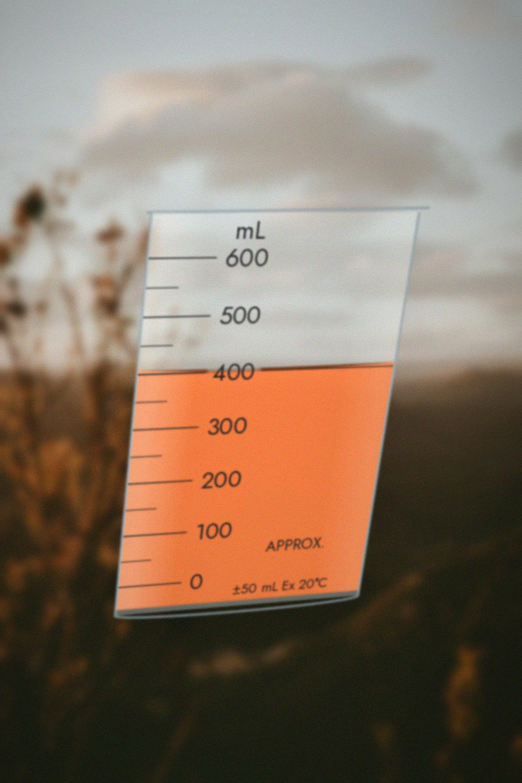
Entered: 400 mL
